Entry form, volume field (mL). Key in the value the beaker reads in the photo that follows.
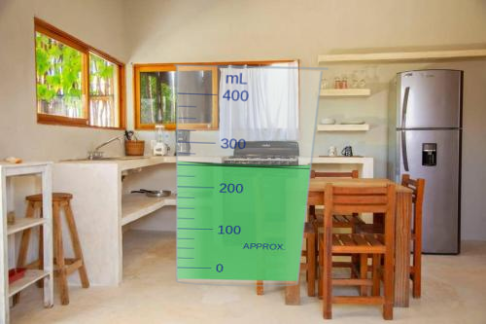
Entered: 250 mL
